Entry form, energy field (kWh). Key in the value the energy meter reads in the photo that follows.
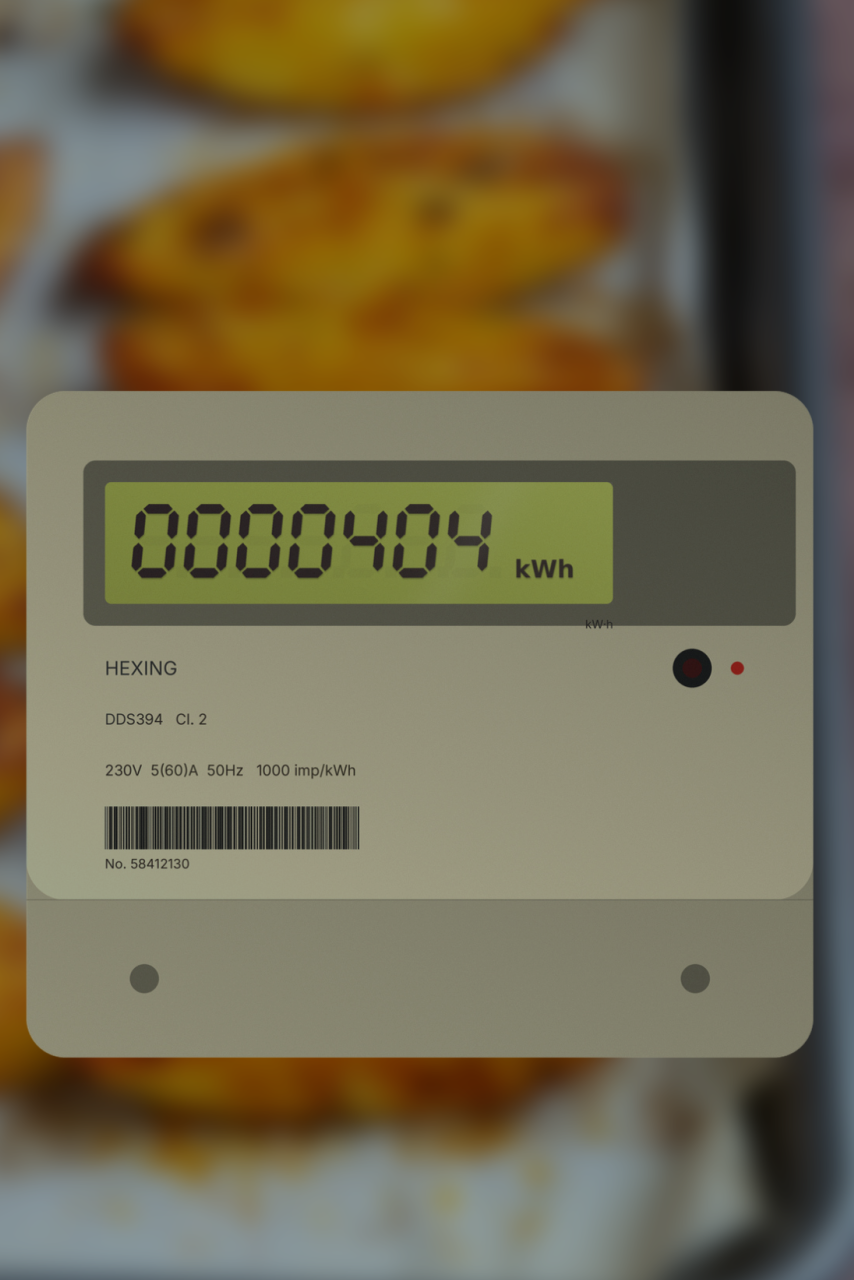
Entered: 404 kWh
